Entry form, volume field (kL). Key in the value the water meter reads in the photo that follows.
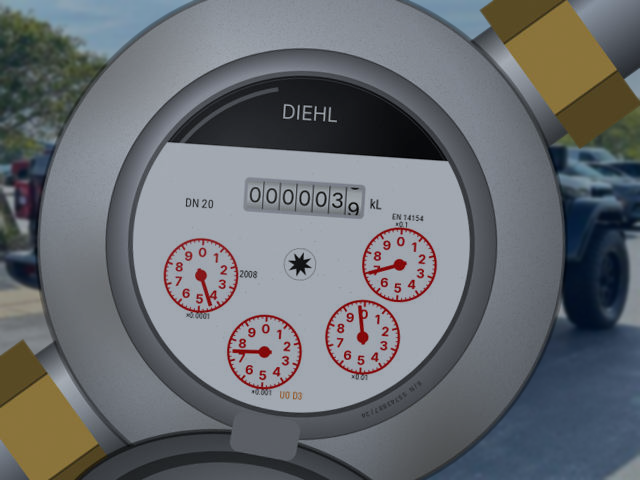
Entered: 38.6974 kL
